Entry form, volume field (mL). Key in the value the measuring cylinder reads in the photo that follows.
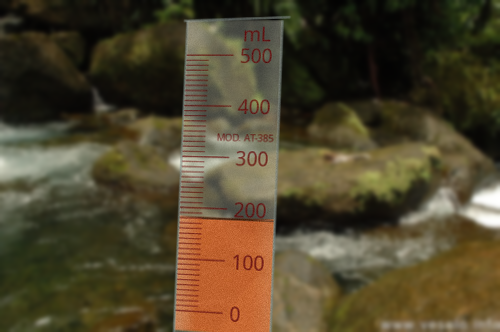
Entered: 180 mL
